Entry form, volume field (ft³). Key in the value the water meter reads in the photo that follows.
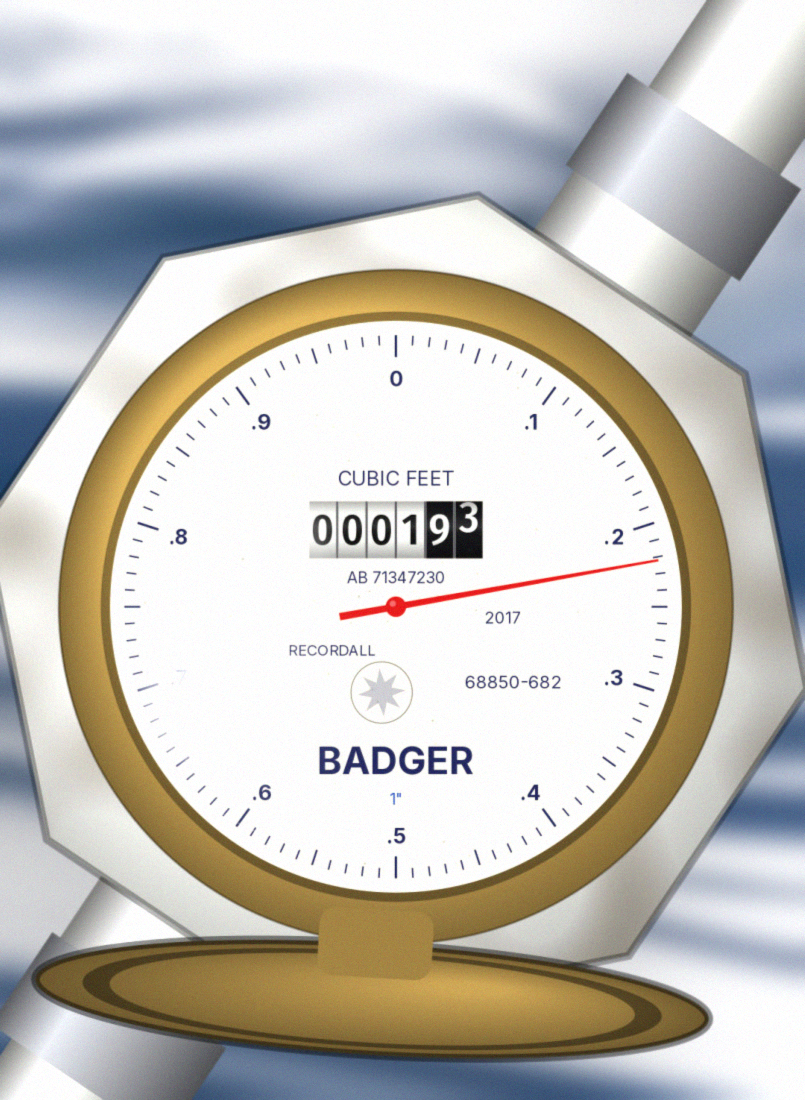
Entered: 193.22 ft³
